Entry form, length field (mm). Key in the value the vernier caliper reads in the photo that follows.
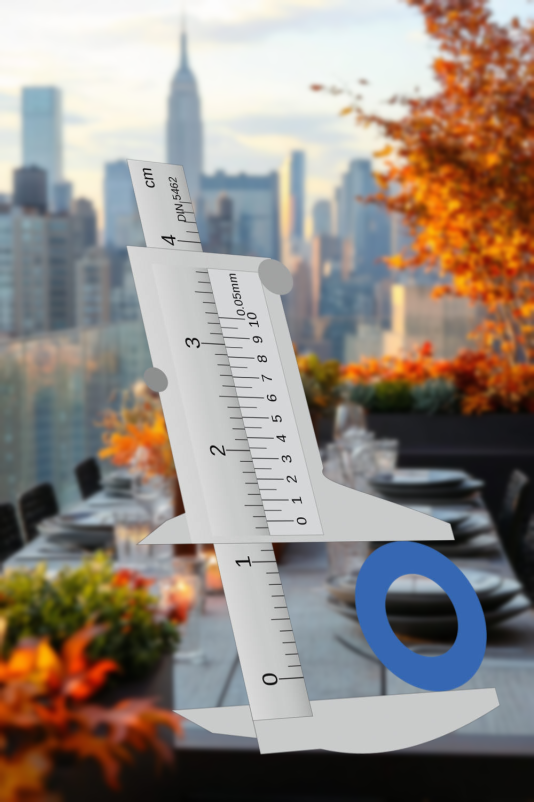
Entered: 13.6 mm
